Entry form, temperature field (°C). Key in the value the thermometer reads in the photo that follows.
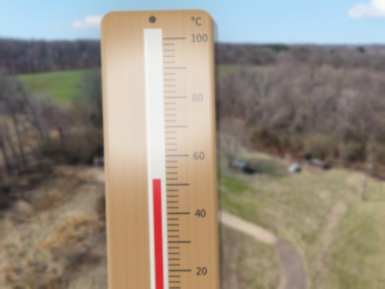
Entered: 52 °C
